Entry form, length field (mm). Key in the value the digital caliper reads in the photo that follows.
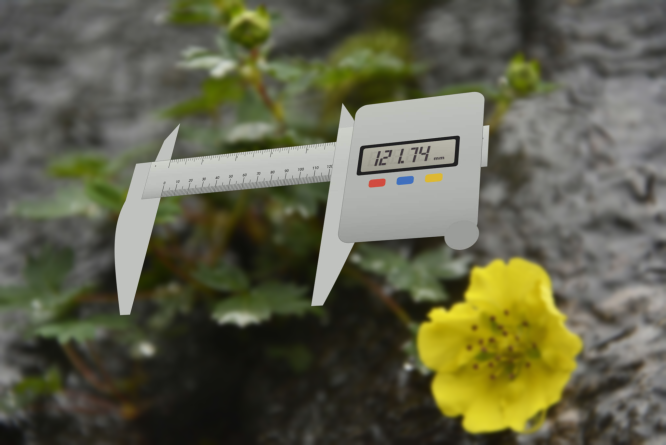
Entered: 121.74 mm
